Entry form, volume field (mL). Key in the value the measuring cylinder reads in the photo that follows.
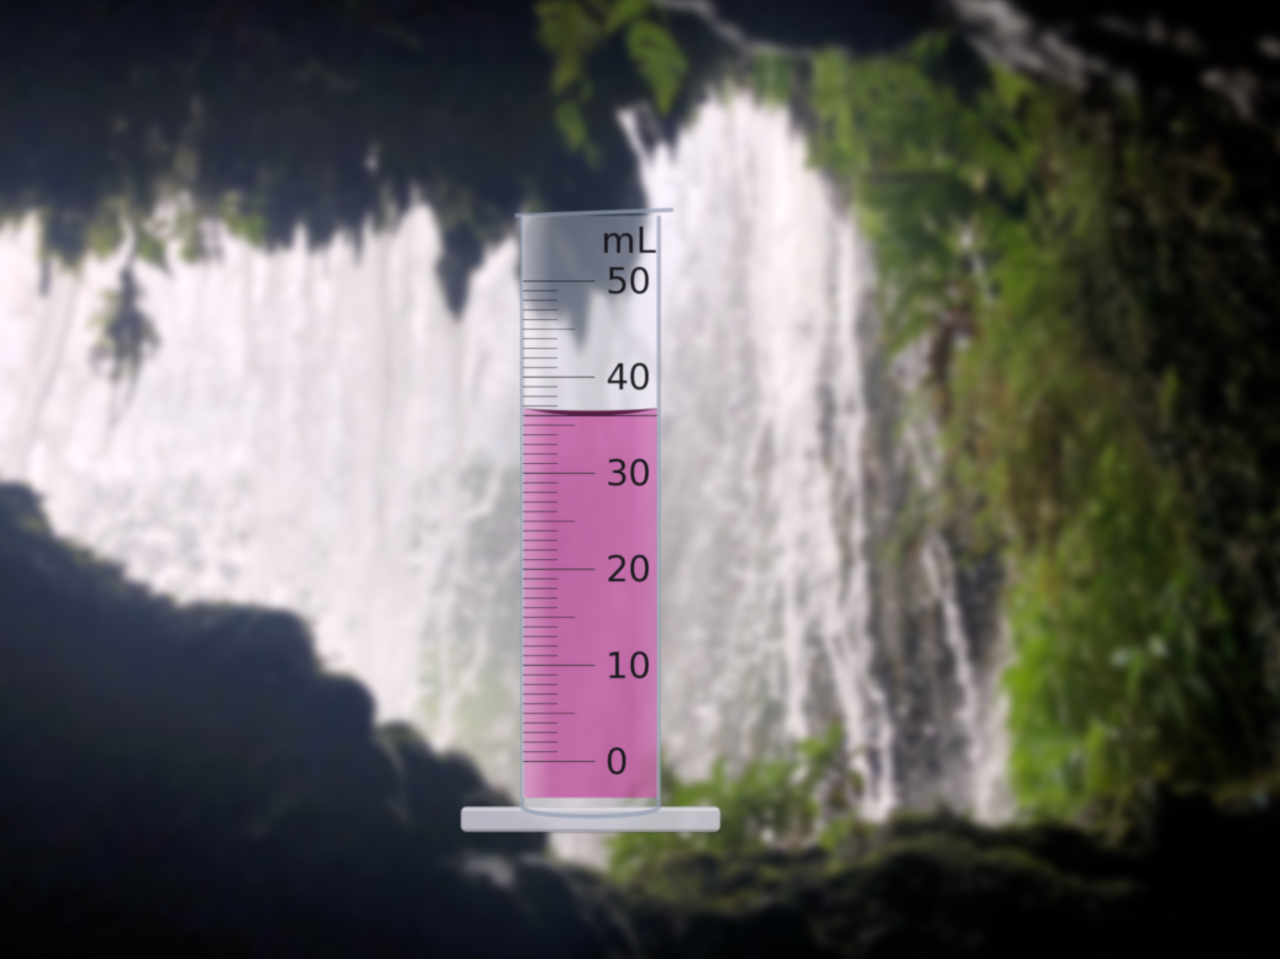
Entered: 36 mL
